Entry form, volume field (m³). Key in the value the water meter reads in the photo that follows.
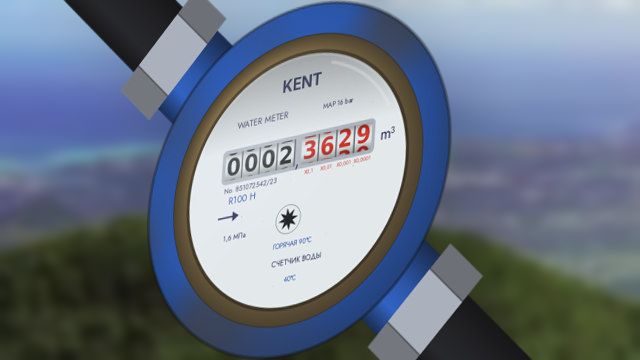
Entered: 2.3629 m³
